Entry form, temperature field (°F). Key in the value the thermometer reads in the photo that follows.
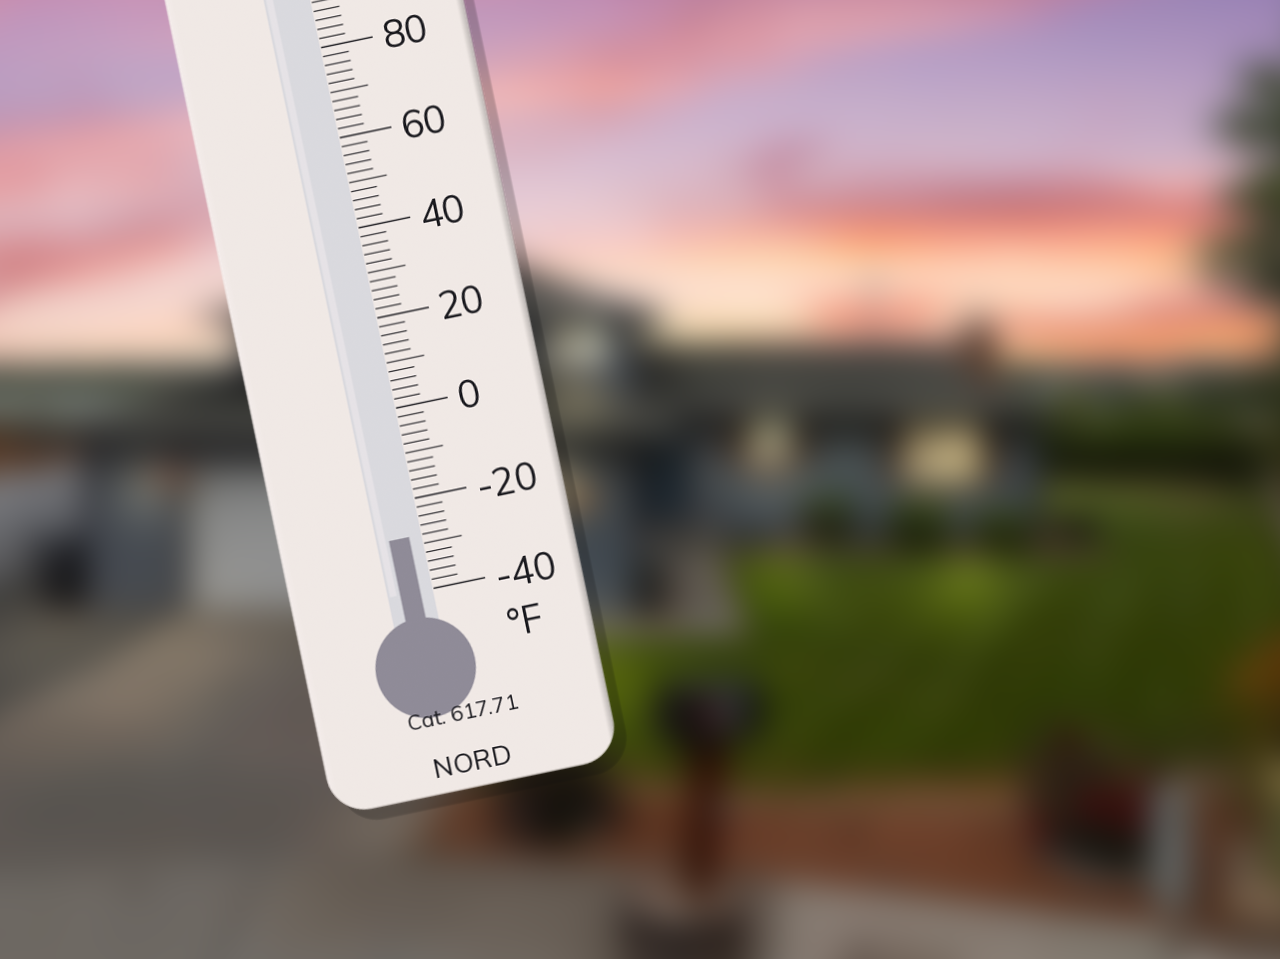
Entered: -28 °F
